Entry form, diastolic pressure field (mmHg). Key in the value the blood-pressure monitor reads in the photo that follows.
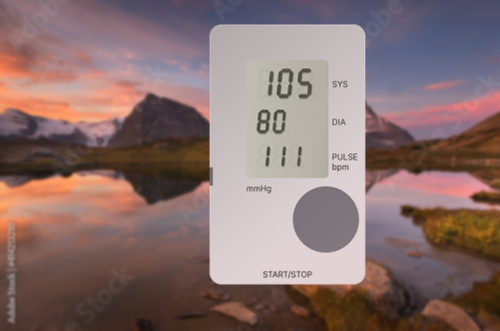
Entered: 80 mmHg
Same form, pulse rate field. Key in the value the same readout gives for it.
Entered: 111 bpm
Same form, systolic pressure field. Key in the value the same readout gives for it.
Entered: 105 mmHg
